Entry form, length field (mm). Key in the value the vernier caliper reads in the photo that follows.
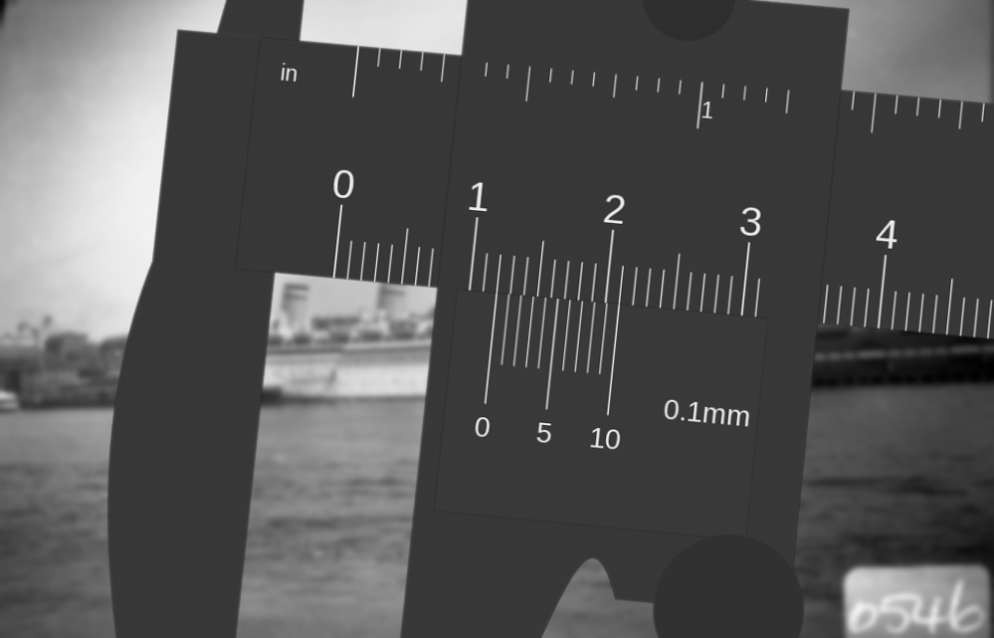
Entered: 12.0 mm
